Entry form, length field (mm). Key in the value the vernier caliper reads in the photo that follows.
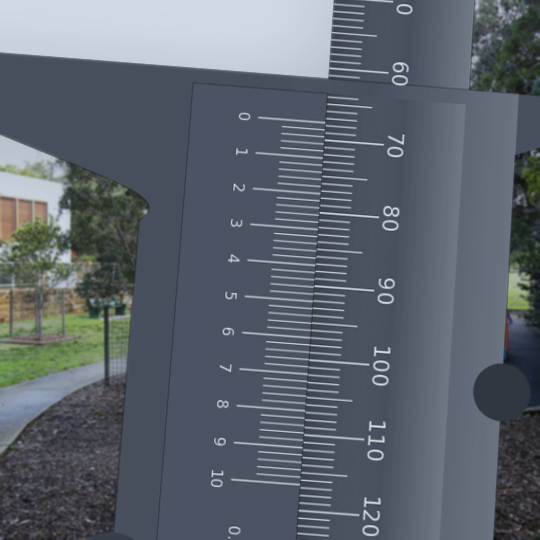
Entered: 67.6 mm
